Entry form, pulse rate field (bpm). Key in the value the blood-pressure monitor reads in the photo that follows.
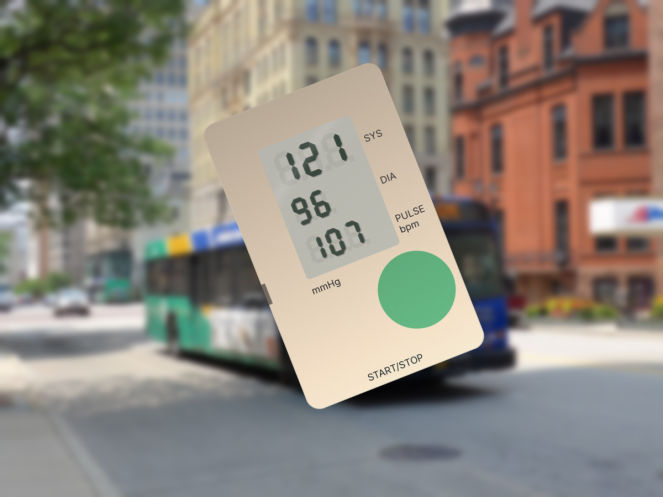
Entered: 107 bpm
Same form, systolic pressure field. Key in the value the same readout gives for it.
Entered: 121 mmHg
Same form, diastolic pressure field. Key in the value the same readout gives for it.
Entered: 96 mmHg
